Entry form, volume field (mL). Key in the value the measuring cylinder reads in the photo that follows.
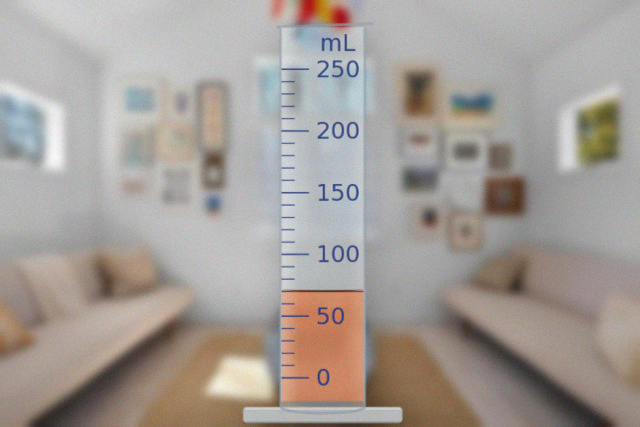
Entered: 70 mL
